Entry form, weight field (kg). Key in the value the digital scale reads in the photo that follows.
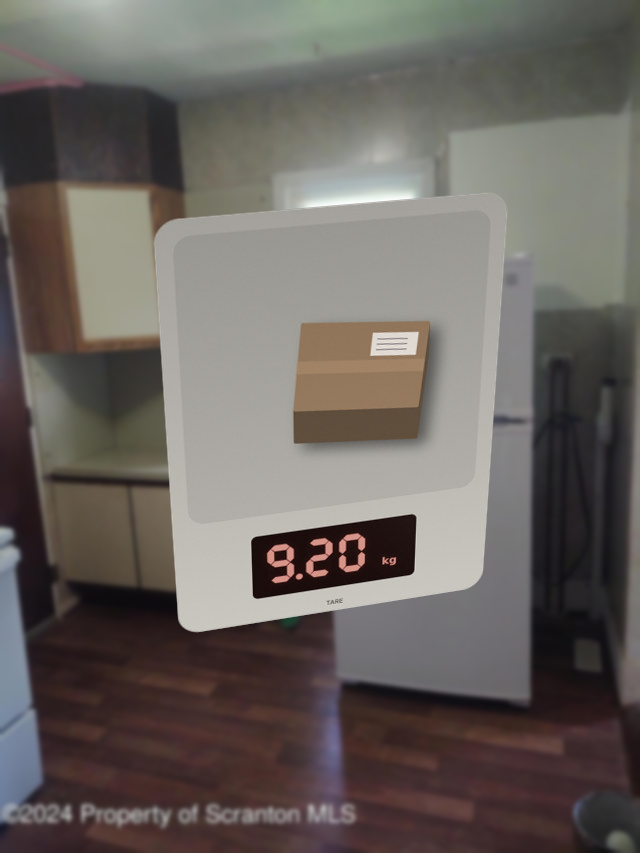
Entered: 9.20 kg
